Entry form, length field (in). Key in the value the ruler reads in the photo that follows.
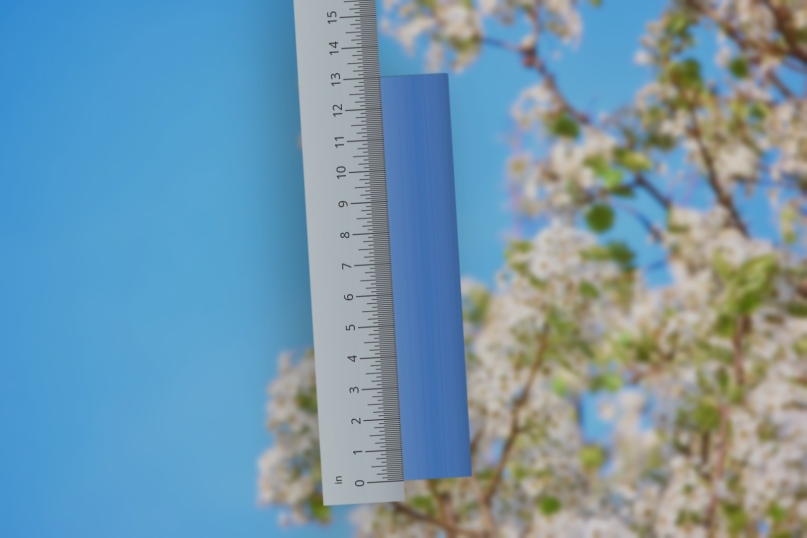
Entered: 13 in
